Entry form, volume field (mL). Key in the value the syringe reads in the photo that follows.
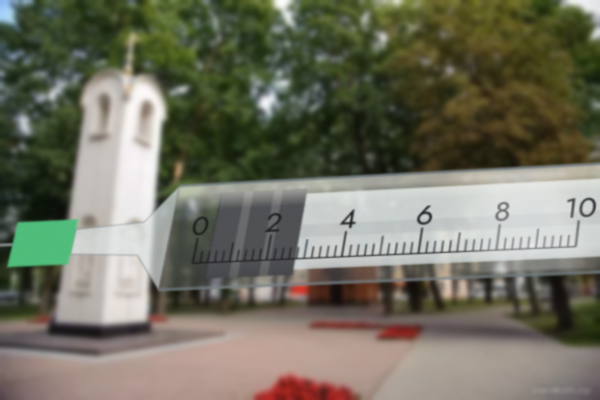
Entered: 0.4 mL
